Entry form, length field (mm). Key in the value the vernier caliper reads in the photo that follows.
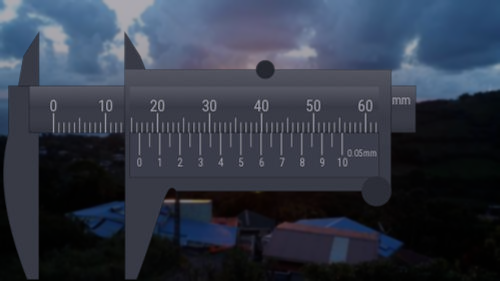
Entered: 16.5 mm
